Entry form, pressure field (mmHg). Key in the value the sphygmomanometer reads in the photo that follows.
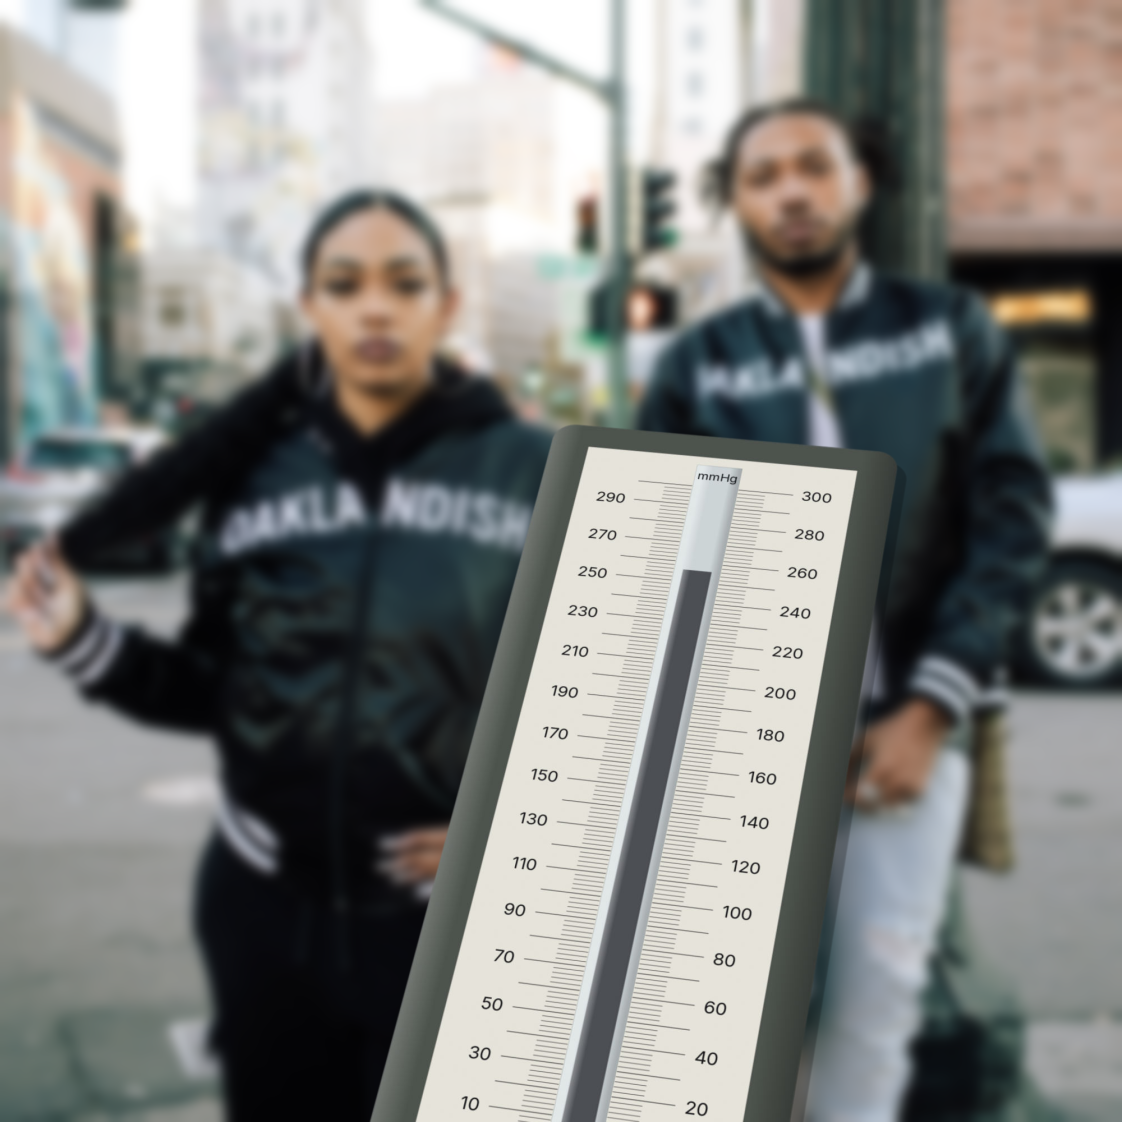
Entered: 256 mmHg
